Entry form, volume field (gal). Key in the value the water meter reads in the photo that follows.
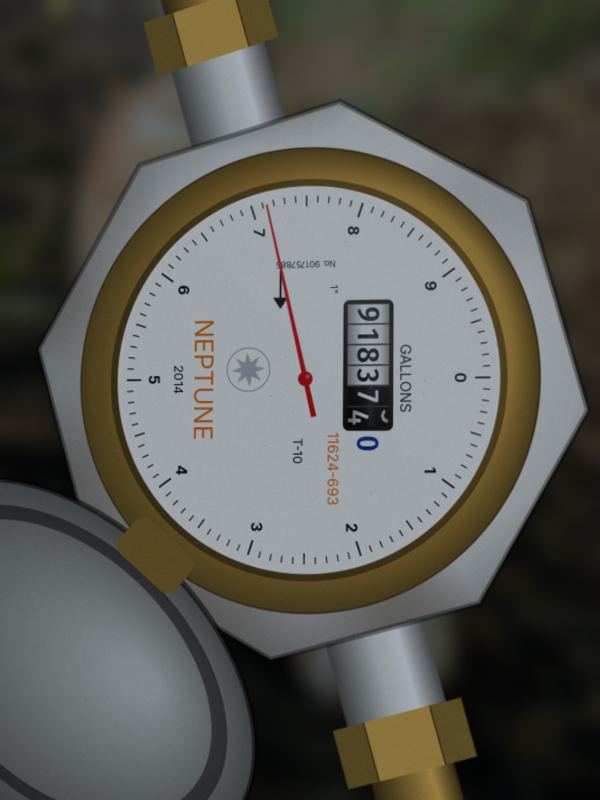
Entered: 9183737.1 gal
